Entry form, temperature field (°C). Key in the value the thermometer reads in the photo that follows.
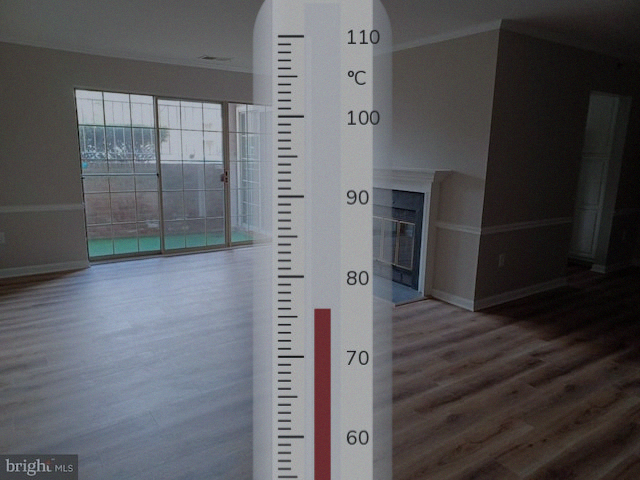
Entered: 76 °C
